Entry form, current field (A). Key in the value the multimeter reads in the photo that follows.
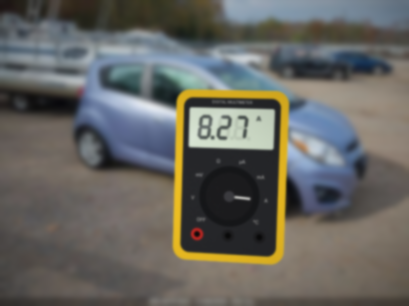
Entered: 8.27 A
